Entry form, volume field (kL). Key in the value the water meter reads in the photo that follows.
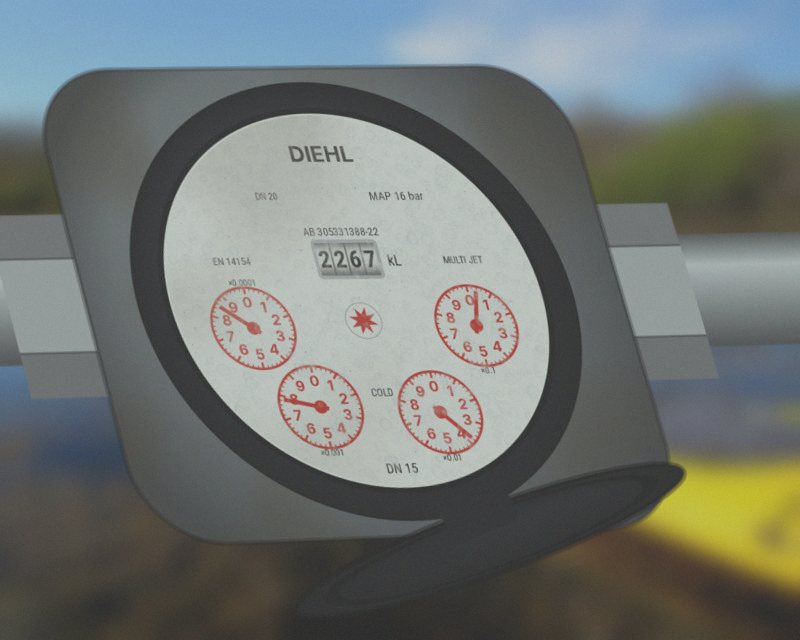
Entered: 2267.0378 kL
